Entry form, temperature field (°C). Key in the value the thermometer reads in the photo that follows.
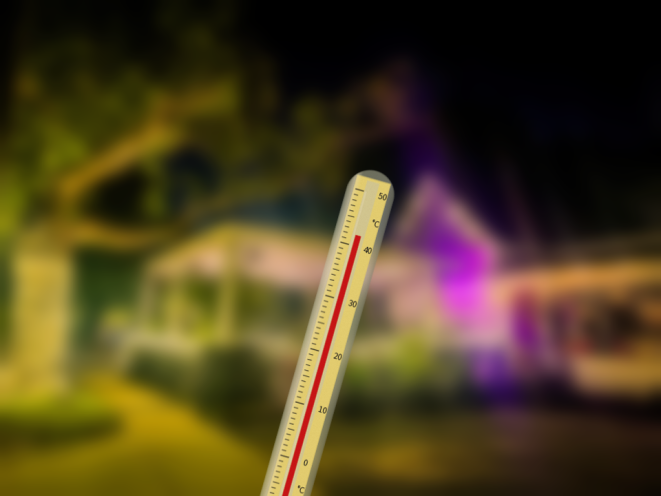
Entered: 42 °C
